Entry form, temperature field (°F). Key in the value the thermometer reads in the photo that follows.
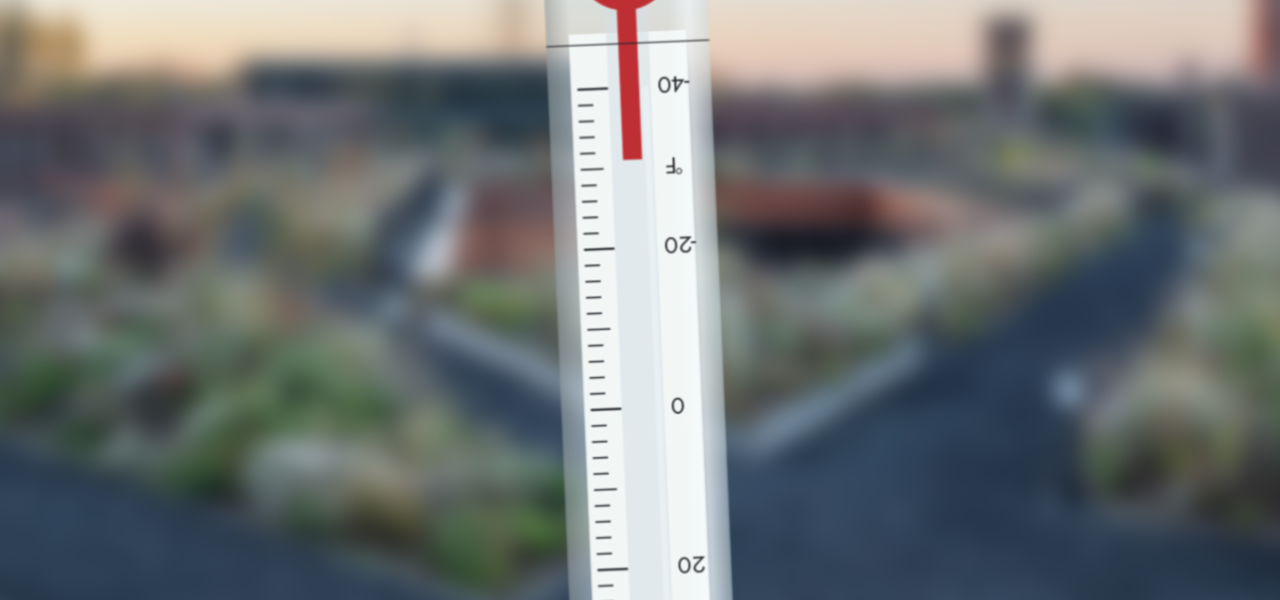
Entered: -31 °F
